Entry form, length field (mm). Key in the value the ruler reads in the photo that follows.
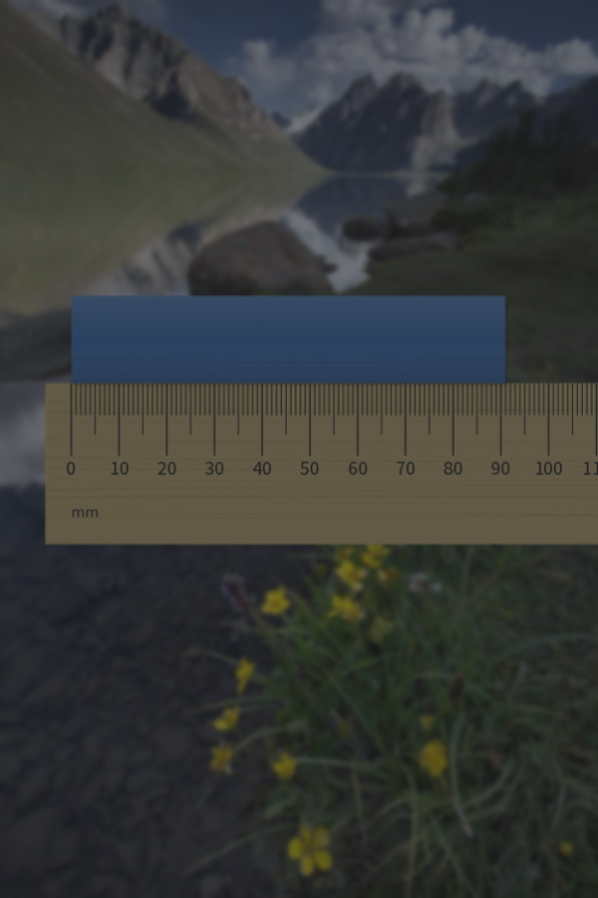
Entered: 91 mm
